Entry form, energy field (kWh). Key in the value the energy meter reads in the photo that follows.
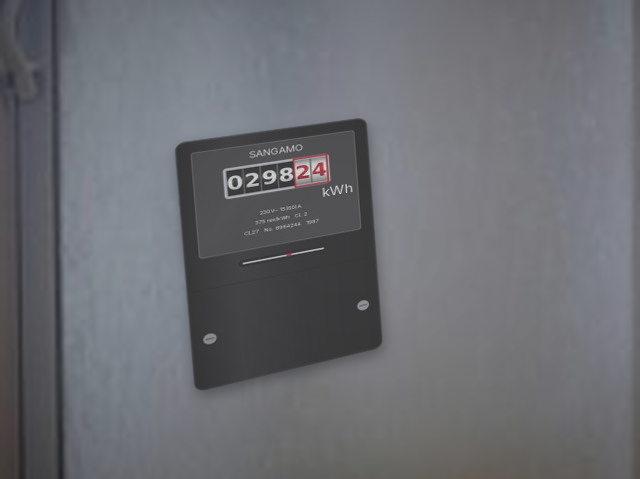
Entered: 298.24 kWh
